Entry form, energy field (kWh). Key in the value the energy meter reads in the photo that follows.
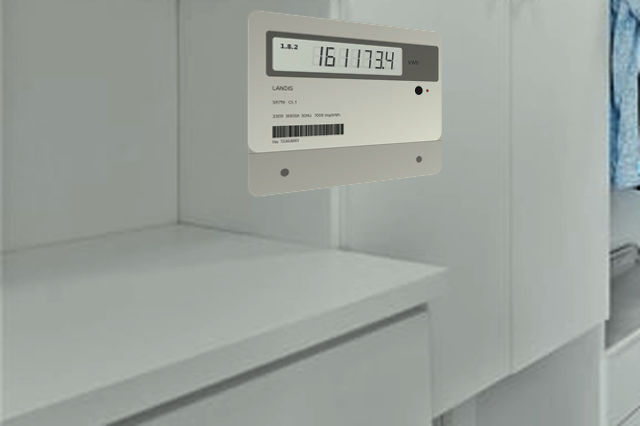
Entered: 161173.4 kWh
